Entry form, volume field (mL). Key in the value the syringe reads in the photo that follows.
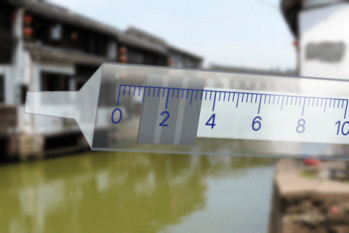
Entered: 1 mL
